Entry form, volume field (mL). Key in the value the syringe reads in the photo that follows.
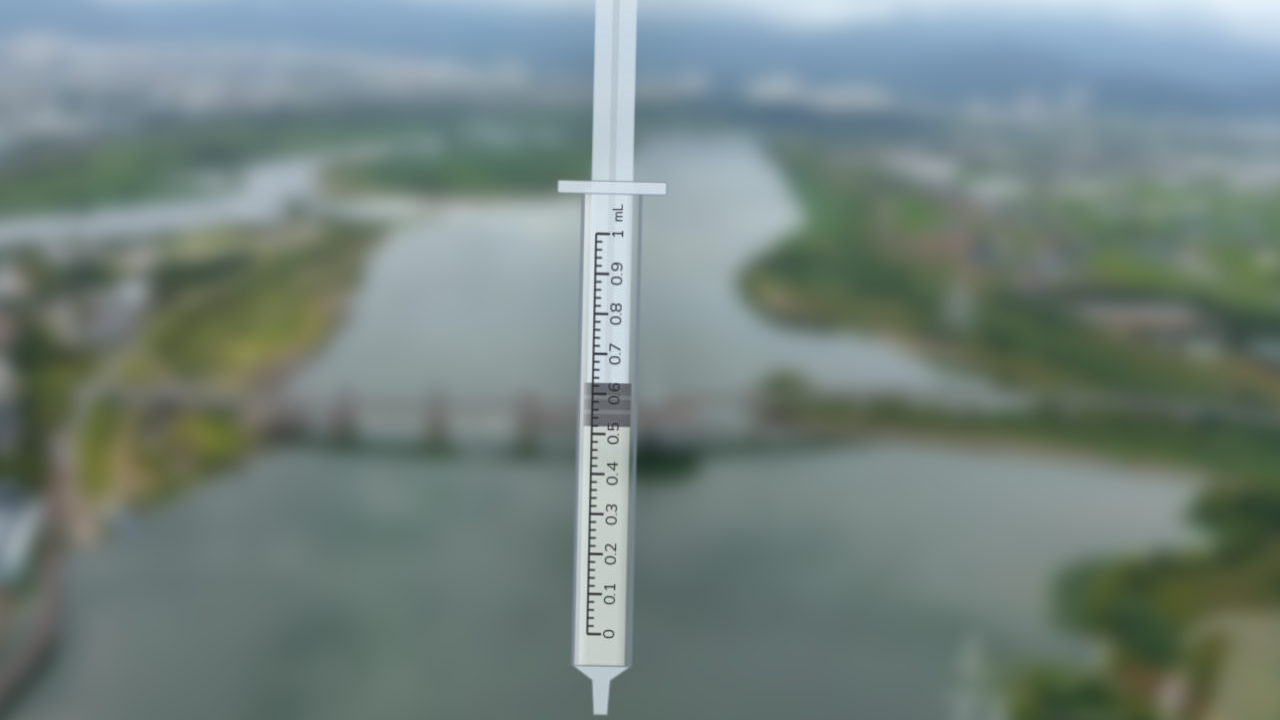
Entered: 0.52 mL
